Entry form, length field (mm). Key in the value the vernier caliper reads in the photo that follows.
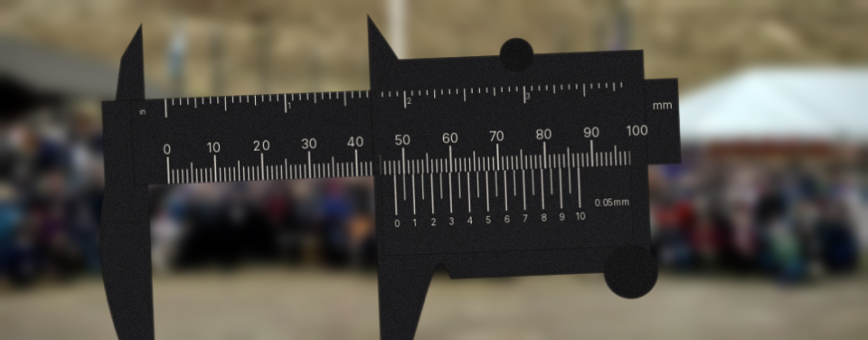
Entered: 48.0 mm
